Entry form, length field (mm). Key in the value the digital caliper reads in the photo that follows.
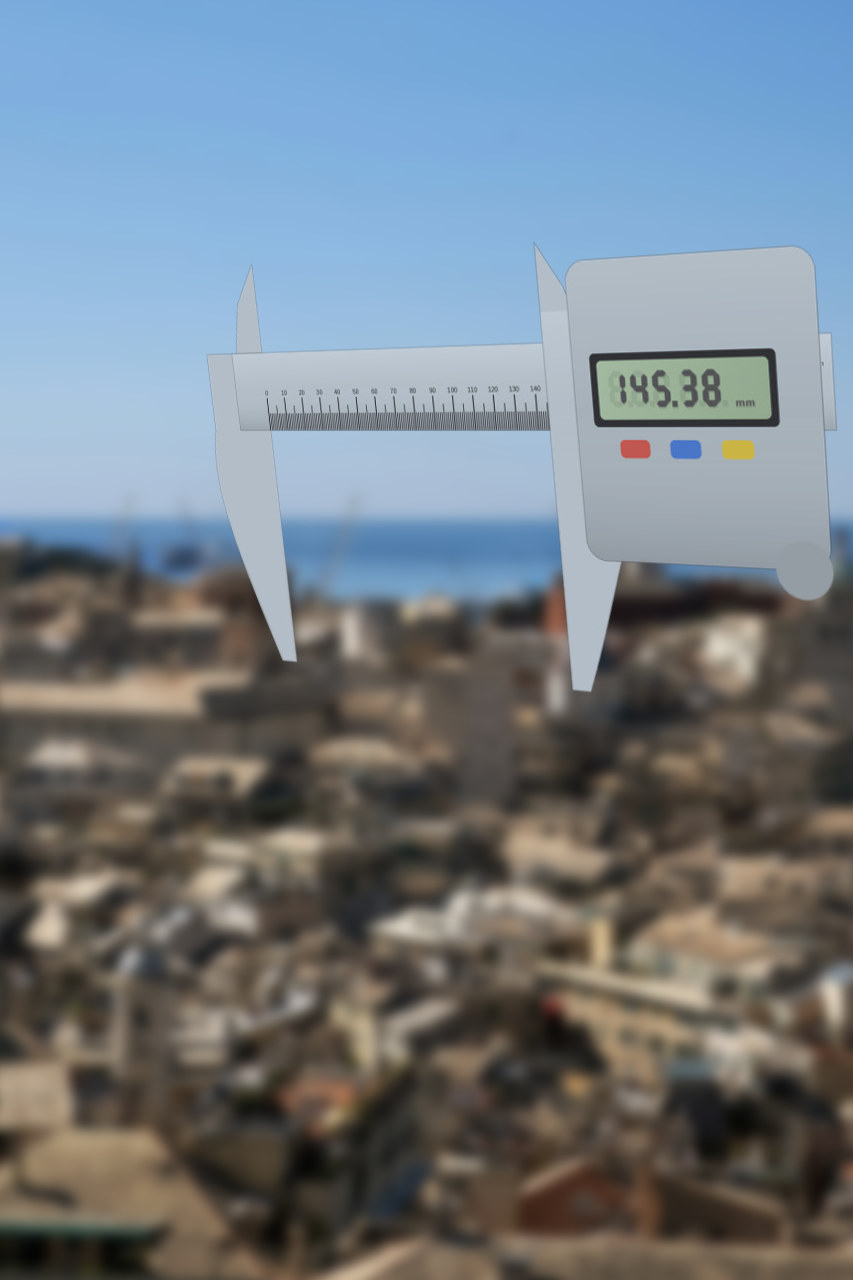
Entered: 145.38 mm
